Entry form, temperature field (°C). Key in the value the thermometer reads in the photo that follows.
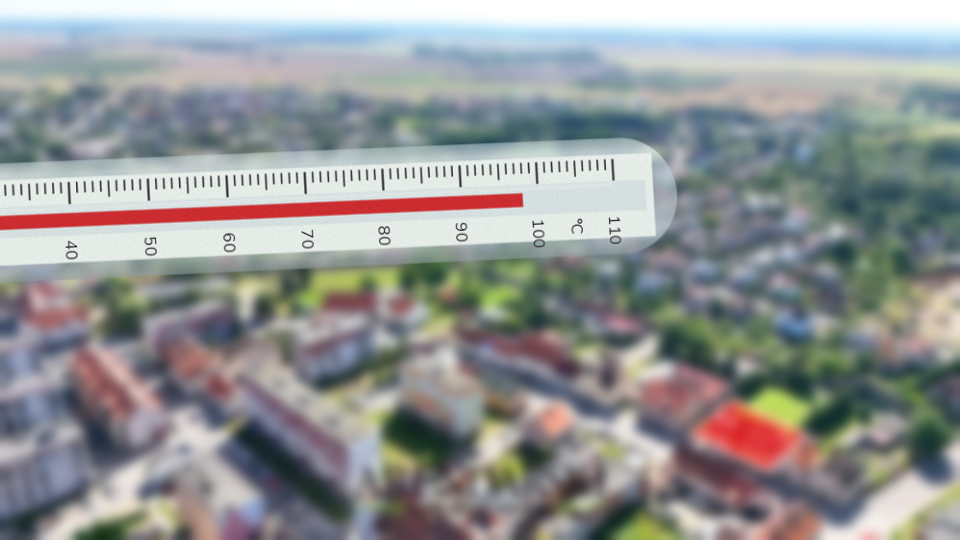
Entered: 98 °C
